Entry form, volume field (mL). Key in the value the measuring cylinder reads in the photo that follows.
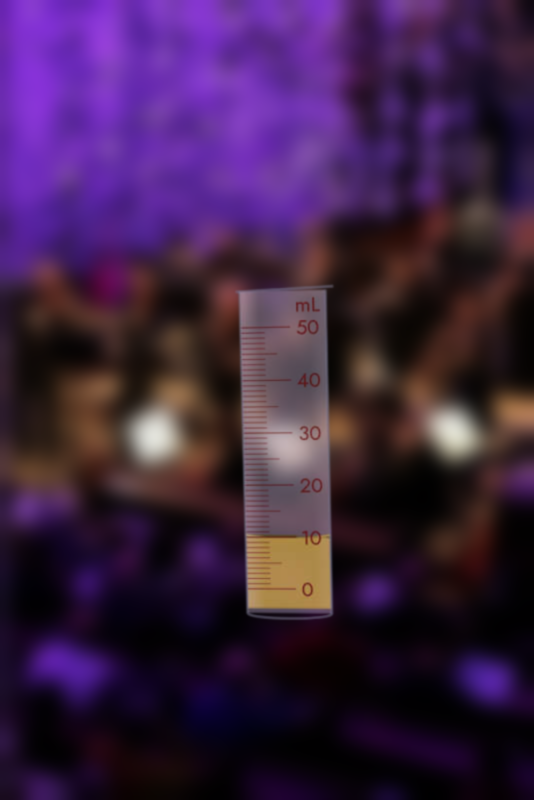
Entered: 10 mL
